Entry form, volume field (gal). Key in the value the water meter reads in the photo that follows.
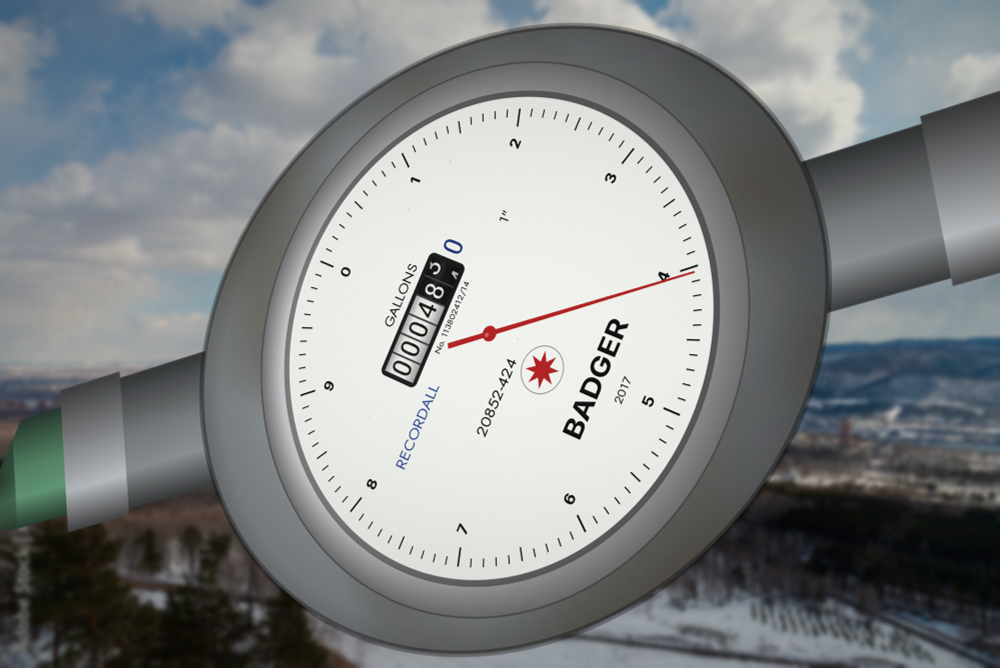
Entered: 4834.0 gal
